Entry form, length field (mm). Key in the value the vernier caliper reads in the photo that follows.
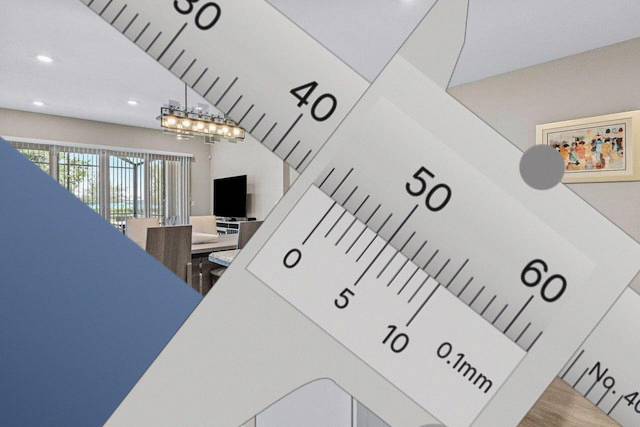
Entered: 45.5 mm
